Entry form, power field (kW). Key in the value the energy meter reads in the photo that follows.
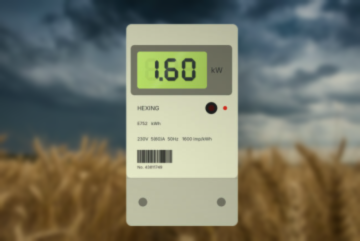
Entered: 1.60 kW
